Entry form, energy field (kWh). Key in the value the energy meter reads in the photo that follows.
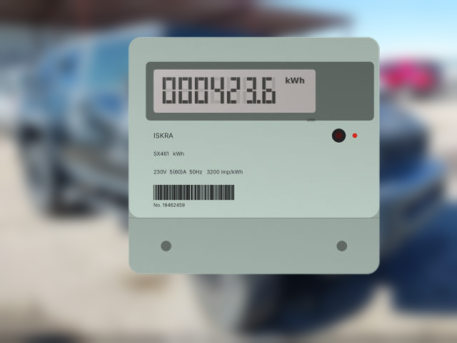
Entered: 423.6 kWh
